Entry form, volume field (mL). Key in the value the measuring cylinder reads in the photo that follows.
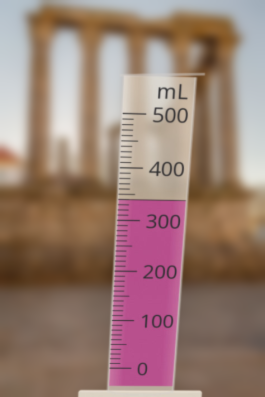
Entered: 340 mL
